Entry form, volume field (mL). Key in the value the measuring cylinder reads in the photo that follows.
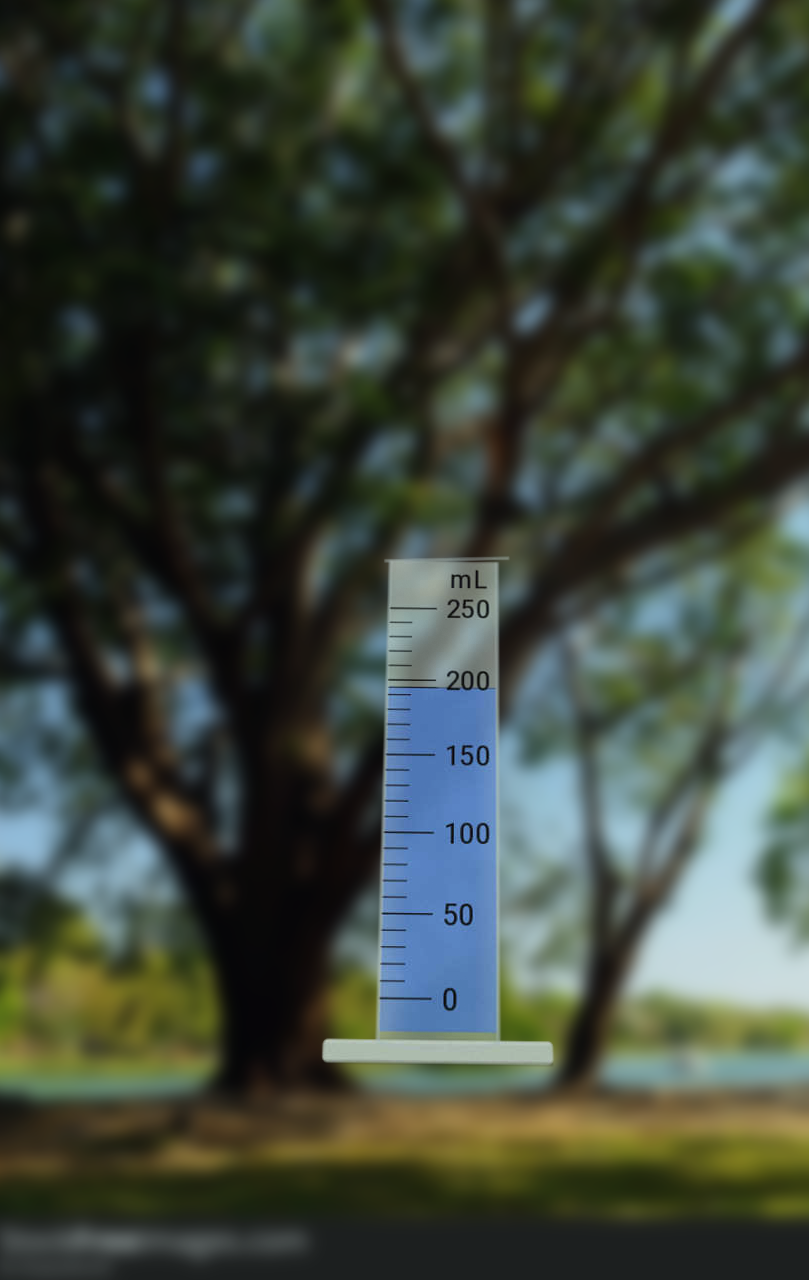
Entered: 195 mL
